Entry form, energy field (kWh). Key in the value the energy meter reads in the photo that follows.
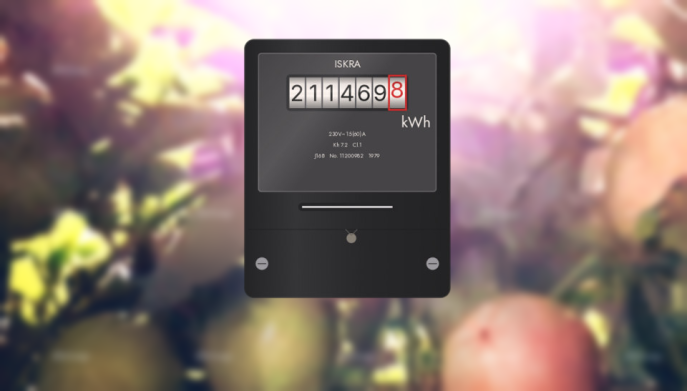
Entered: 211469.8 kWh
